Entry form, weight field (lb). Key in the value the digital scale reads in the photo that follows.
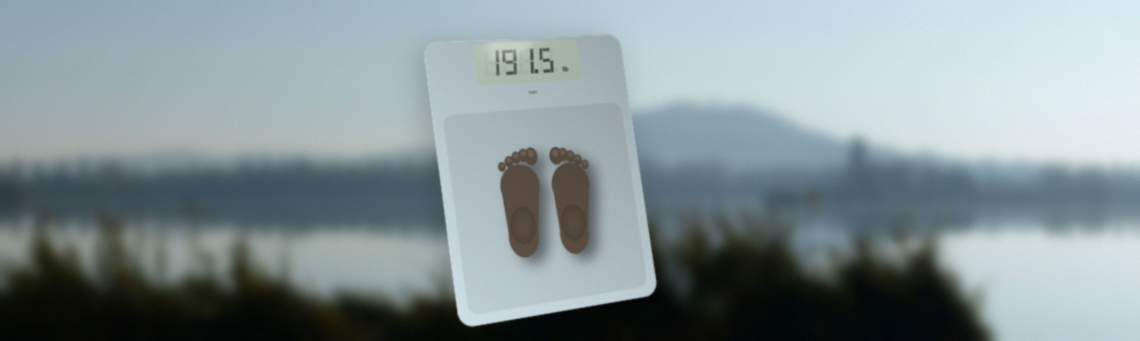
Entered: 191.5 lb
